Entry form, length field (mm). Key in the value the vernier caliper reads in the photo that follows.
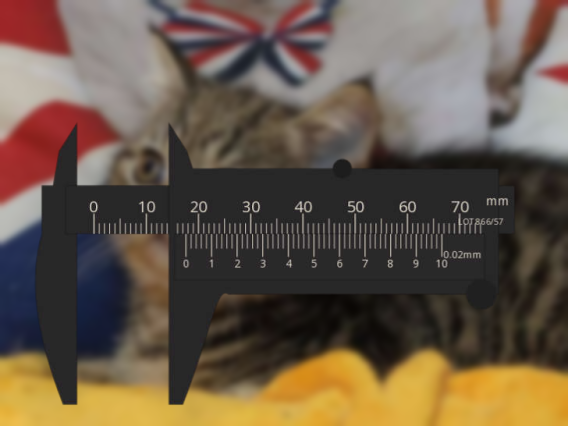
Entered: 17.6 mm
